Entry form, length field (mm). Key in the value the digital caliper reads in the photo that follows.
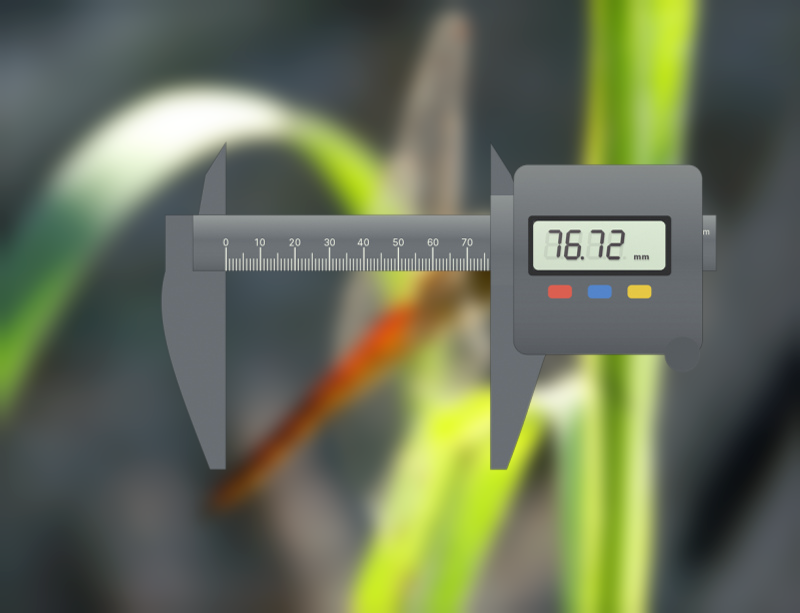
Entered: 76.72 mm
